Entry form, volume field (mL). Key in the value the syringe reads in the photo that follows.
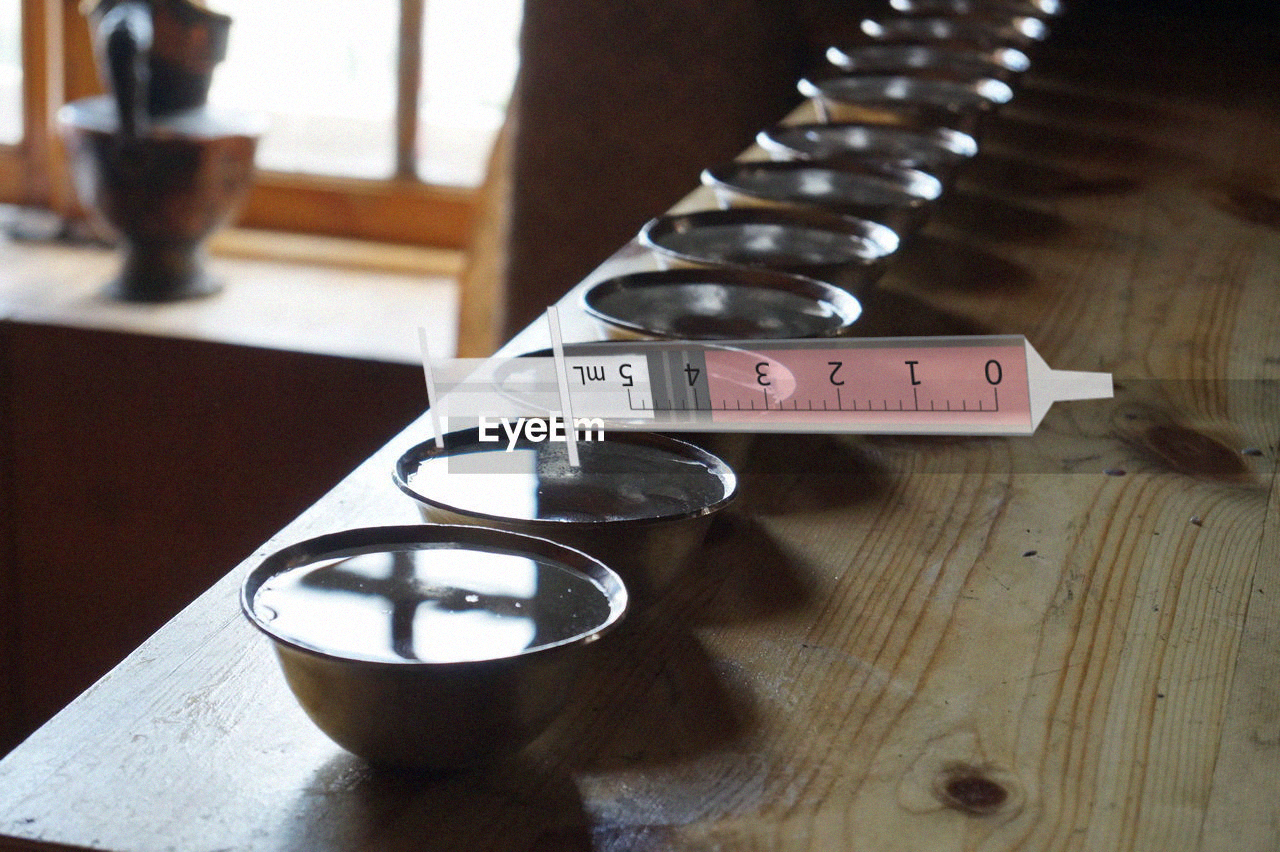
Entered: 3.8 mL
